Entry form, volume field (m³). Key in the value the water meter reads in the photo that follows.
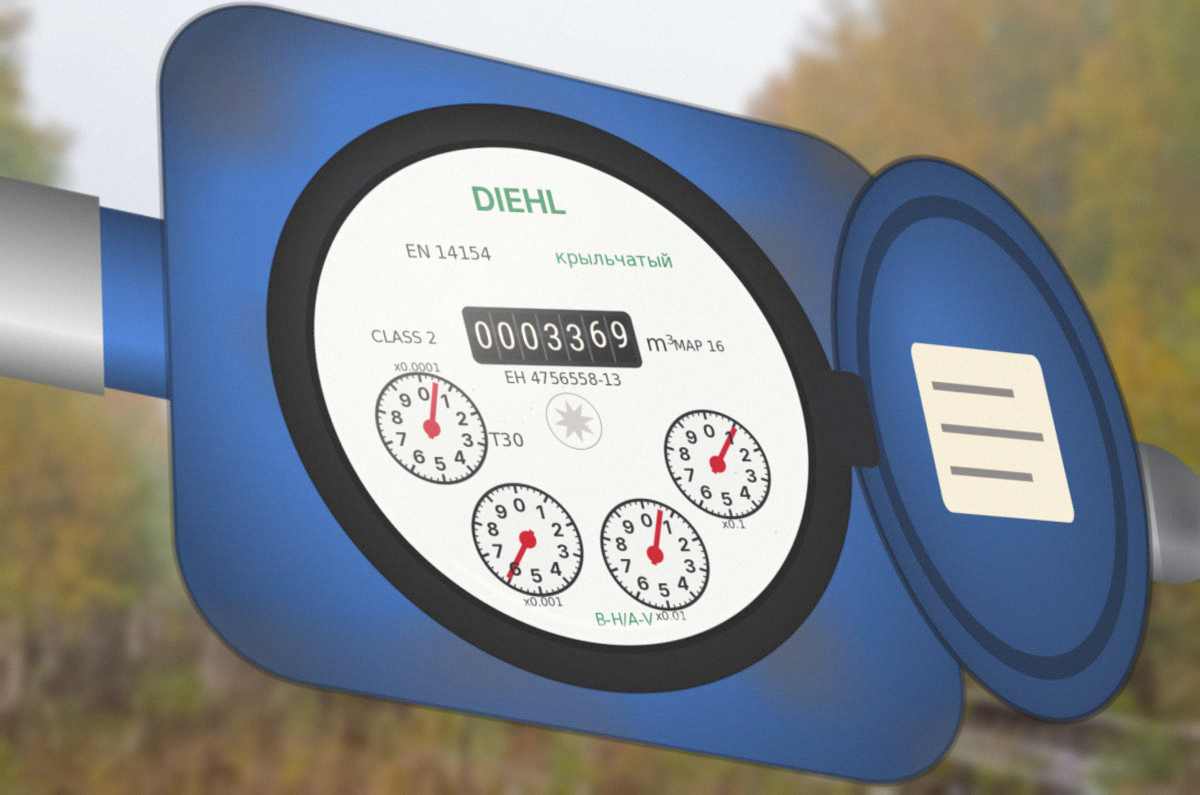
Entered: 3369.1060 m³
